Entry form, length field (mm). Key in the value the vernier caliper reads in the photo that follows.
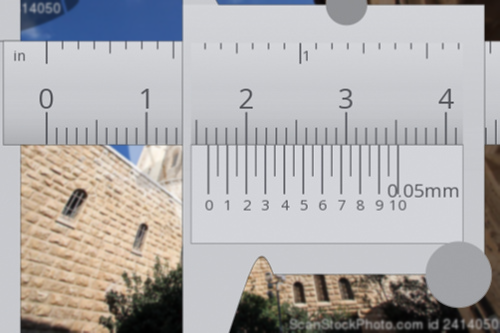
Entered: 16.2 mm
